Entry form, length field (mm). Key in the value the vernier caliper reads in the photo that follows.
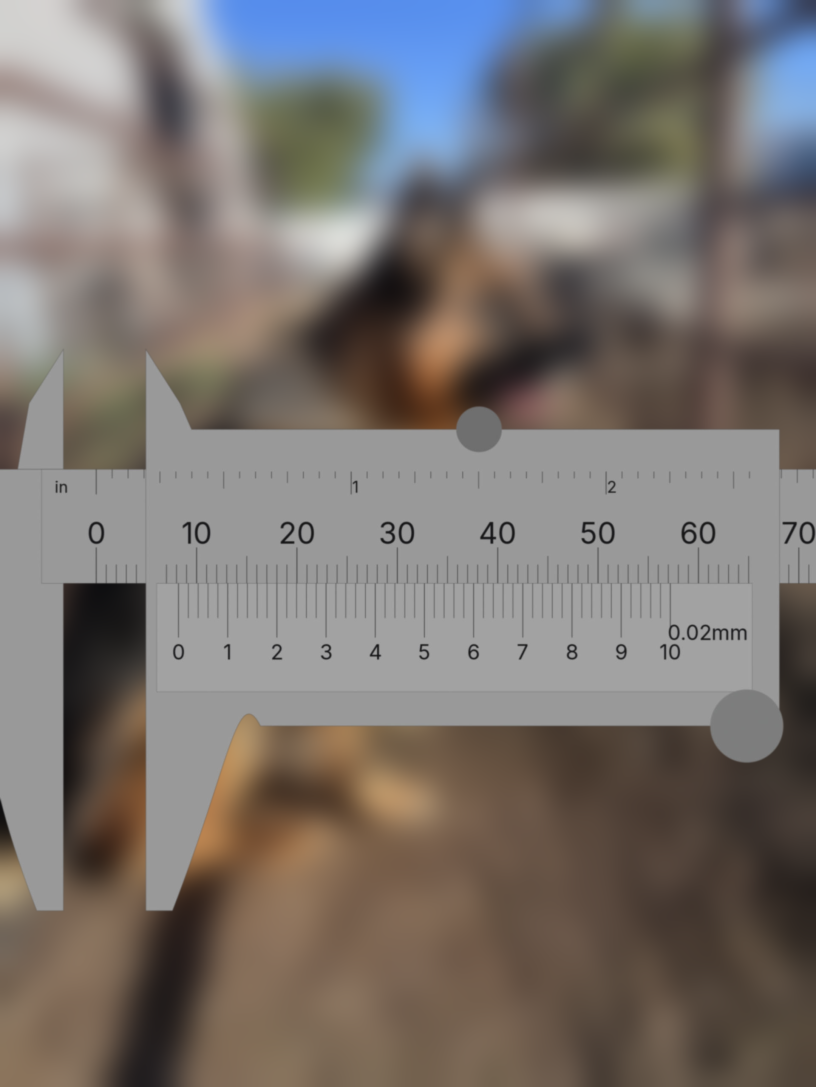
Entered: 8.2 mm
